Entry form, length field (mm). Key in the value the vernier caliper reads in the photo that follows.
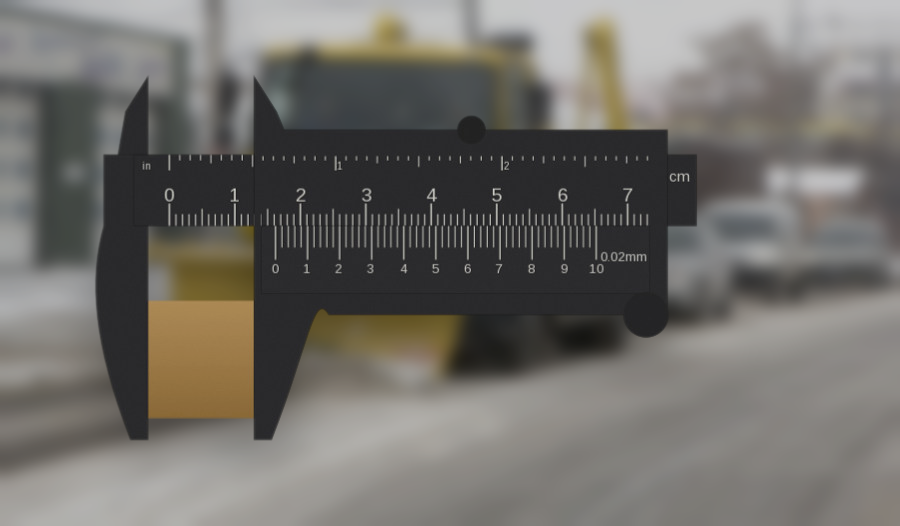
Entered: 16.2 mm
